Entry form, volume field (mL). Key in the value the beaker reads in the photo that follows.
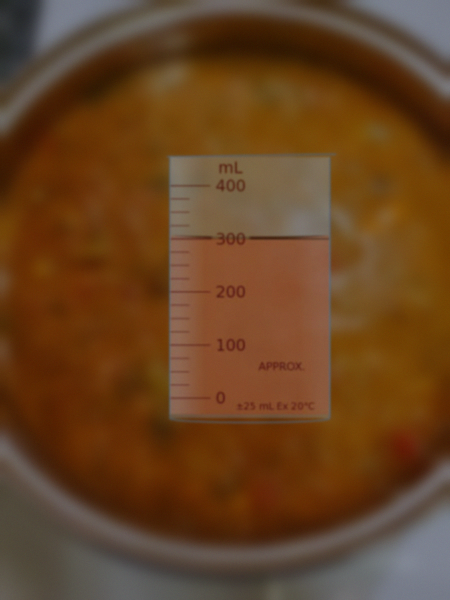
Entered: 300 mL
